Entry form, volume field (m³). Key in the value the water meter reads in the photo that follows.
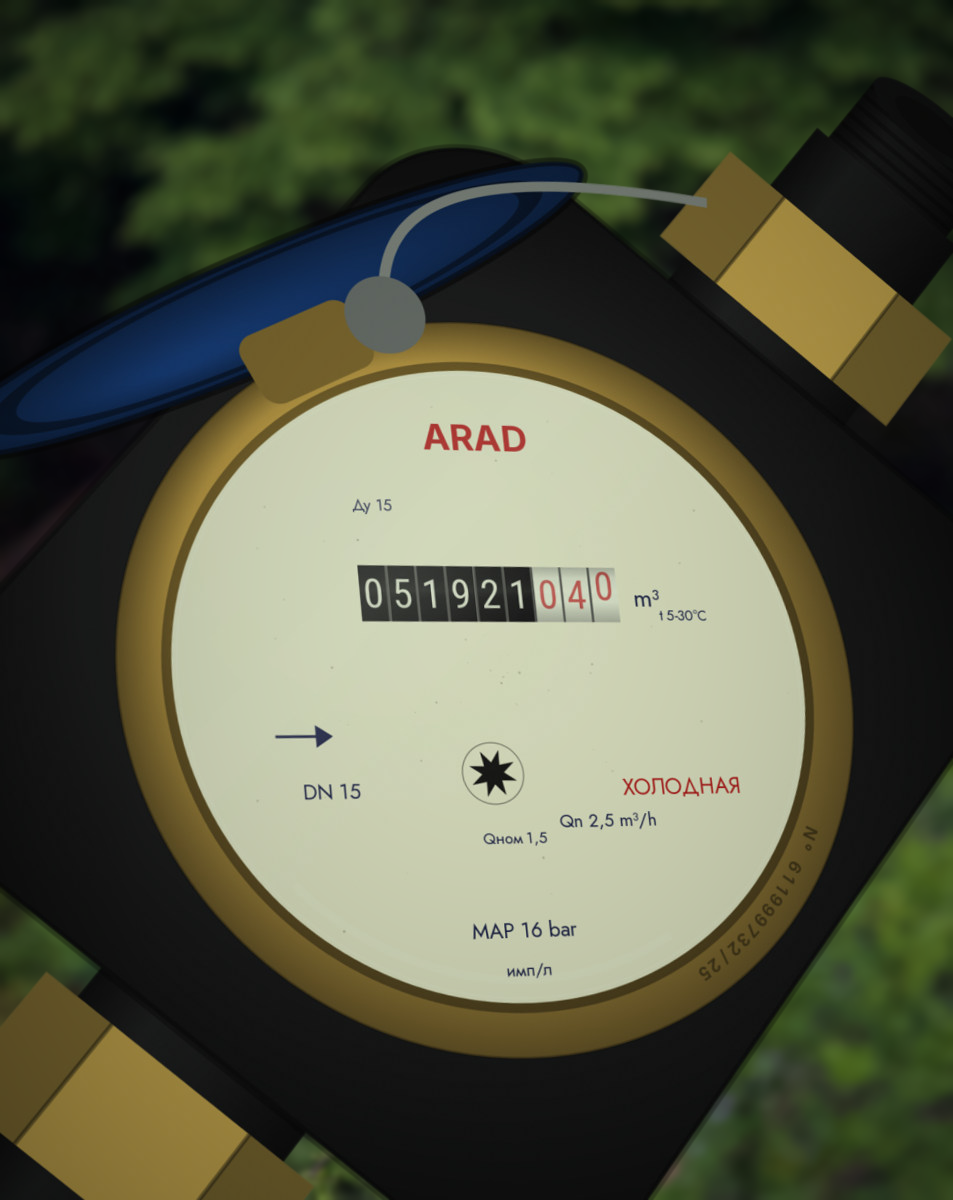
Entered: 51921.040 m³
